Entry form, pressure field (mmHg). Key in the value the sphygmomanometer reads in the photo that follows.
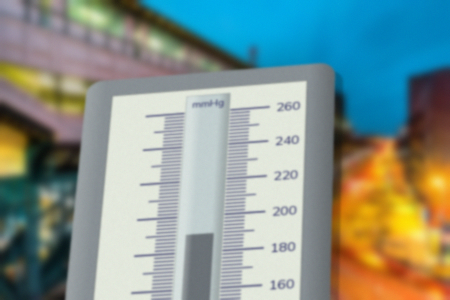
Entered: 190 mmHg
